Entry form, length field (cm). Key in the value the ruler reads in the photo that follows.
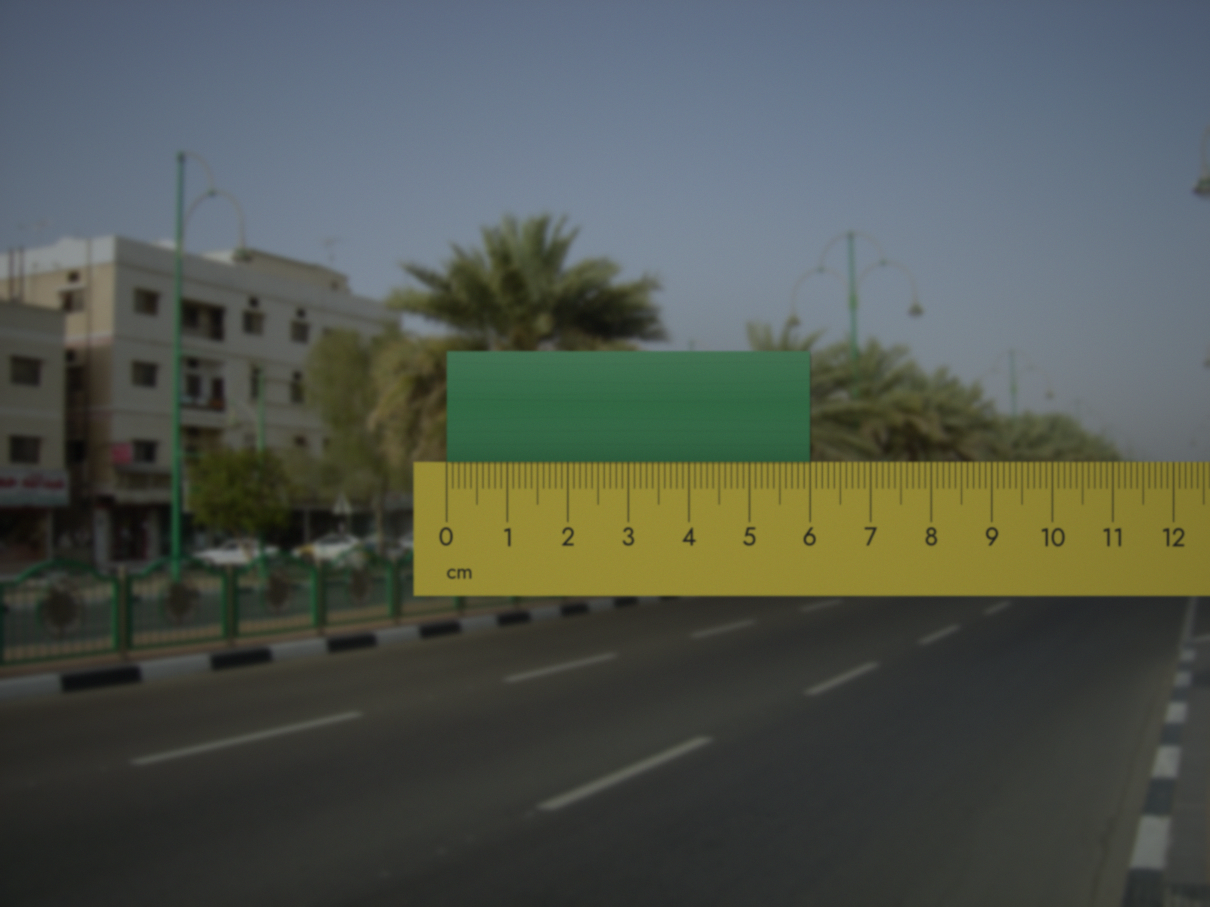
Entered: 6 cm
